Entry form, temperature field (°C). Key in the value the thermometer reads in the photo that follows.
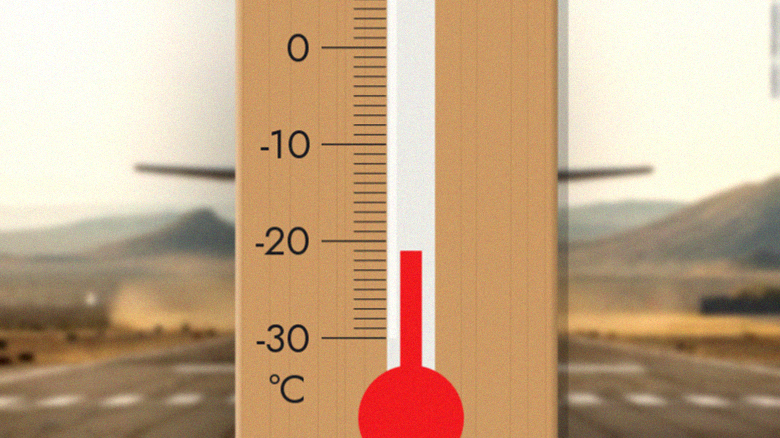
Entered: -21 °C
